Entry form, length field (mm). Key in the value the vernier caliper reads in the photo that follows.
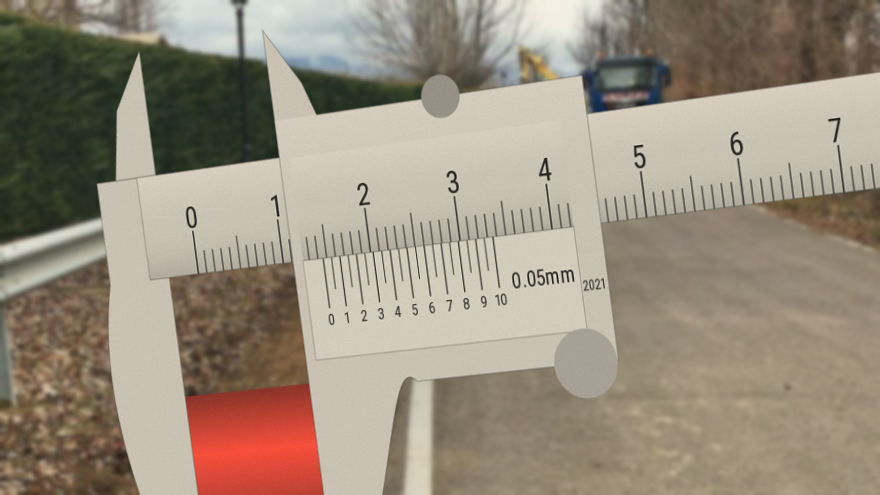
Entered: 14.6 mm
